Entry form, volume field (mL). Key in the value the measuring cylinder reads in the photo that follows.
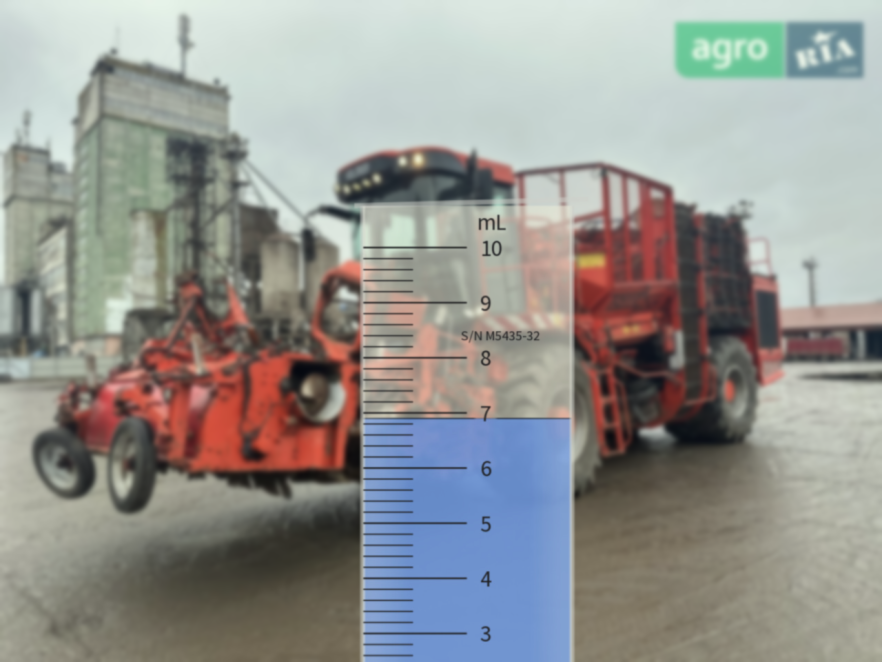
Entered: 6.9 mL
